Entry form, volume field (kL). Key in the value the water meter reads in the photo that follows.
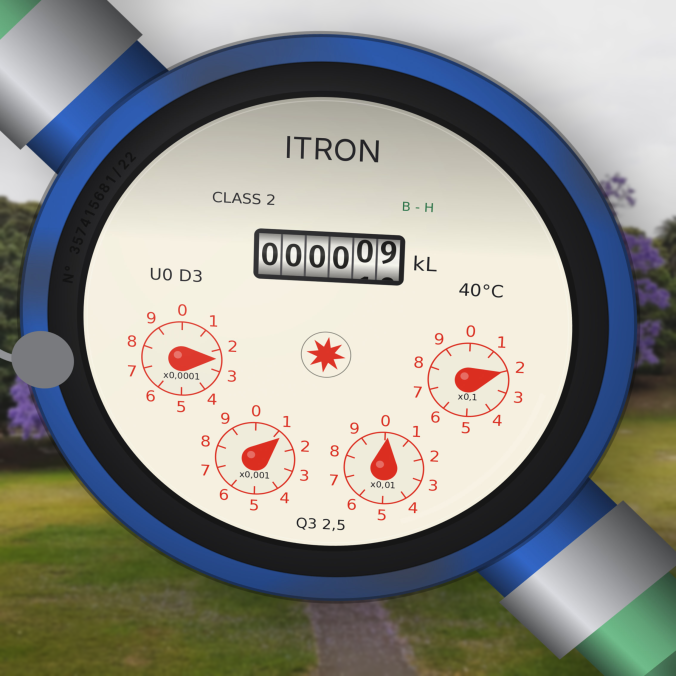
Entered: 9.2012 kL
